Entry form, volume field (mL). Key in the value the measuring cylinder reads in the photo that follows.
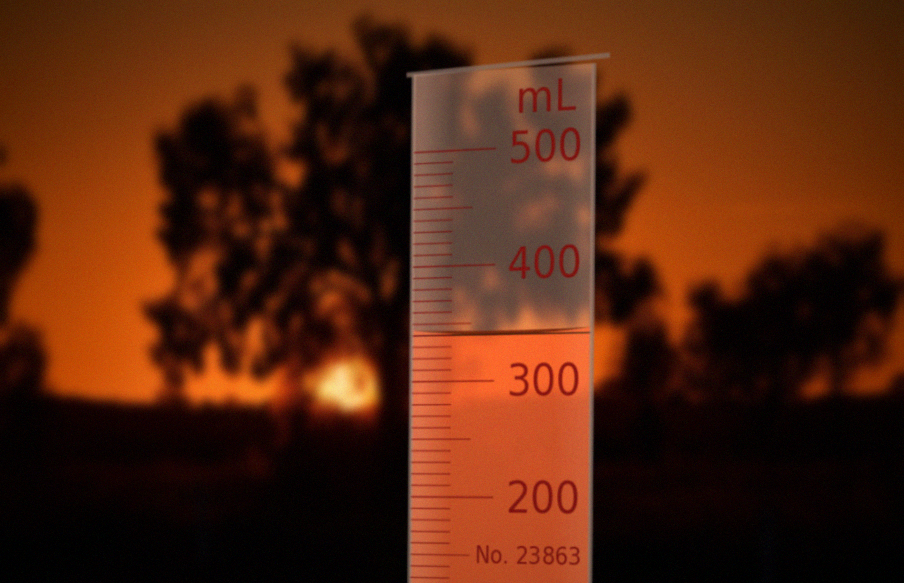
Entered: 340 mL
